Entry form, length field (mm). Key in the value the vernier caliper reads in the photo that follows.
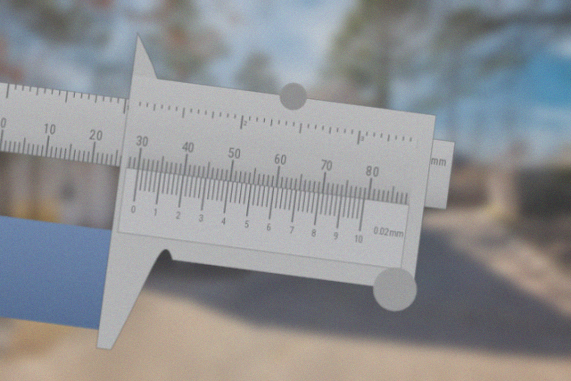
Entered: 30.0 mm
